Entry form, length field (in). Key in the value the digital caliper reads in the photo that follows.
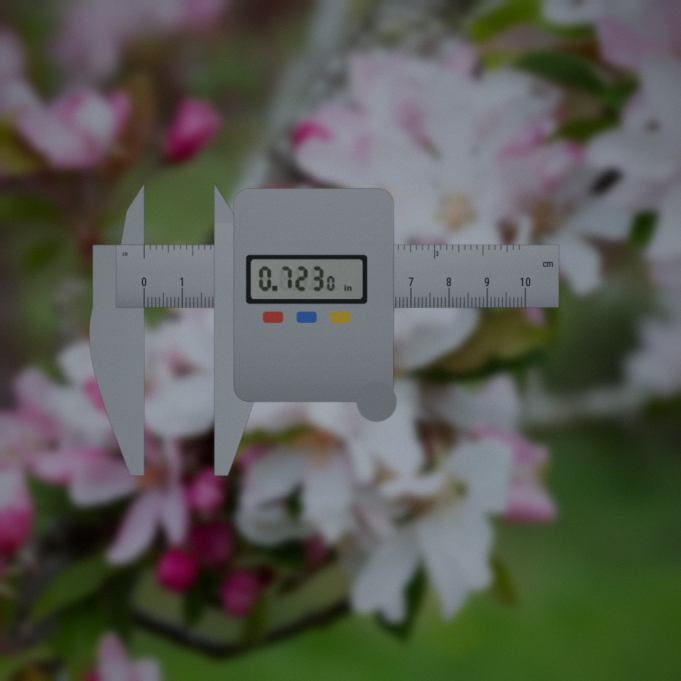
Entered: 0.7230 in
